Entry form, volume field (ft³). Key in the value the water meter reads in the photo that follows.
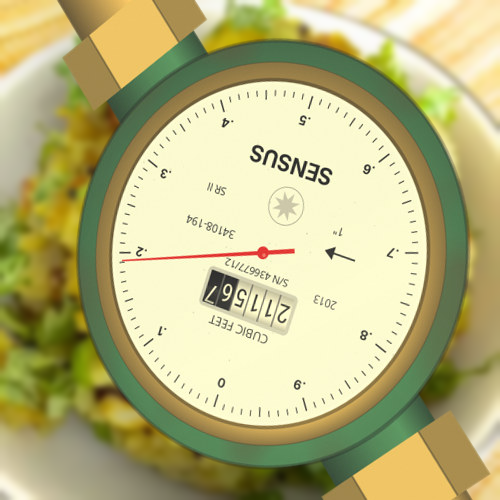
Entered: 211567.19 ft³
